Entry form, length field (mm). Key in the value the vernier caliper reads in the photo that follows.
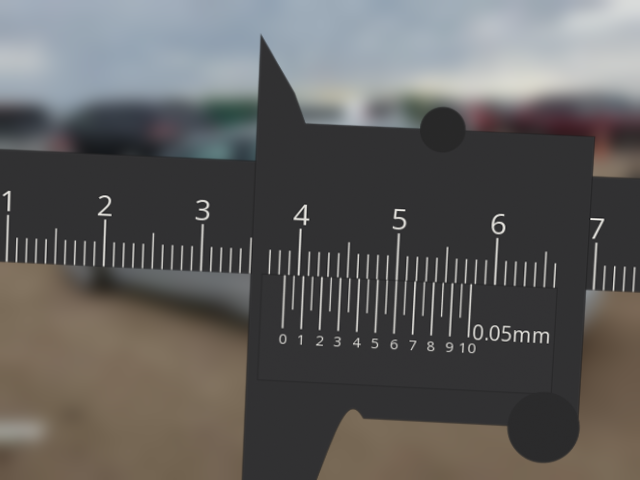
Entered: 38.6 mm
